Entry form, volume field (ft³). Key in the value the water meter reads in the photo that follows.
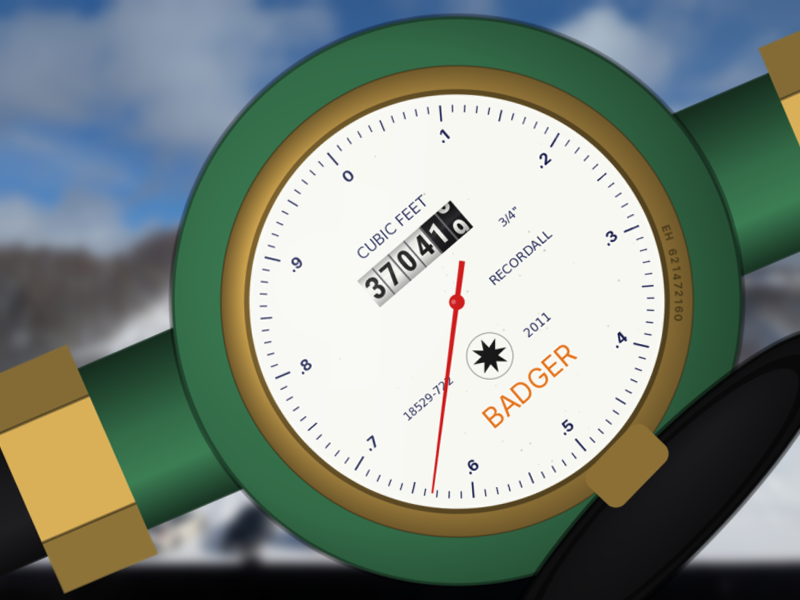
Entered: 370418.63 ft³
